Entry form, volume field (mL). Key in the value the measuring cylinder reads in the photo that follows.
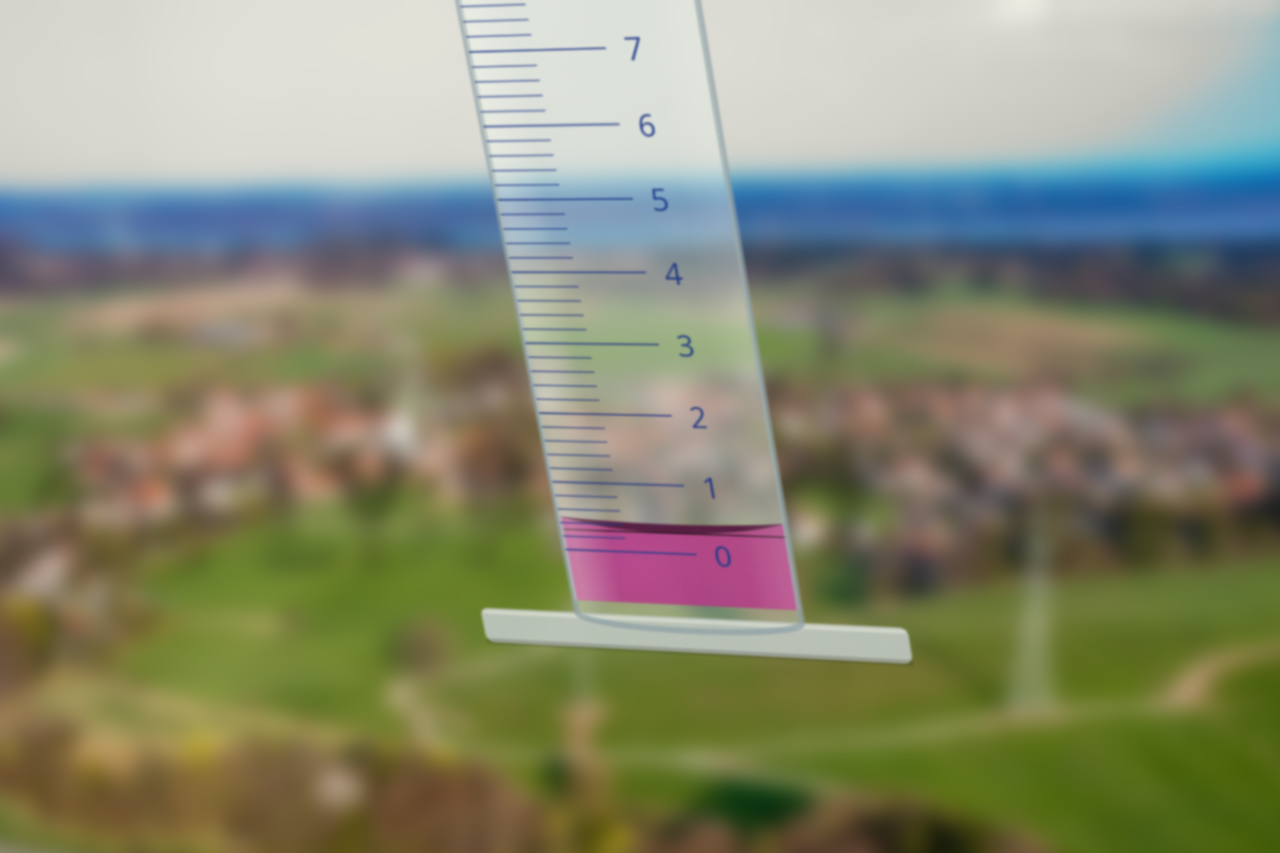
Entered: 0.3 mL
